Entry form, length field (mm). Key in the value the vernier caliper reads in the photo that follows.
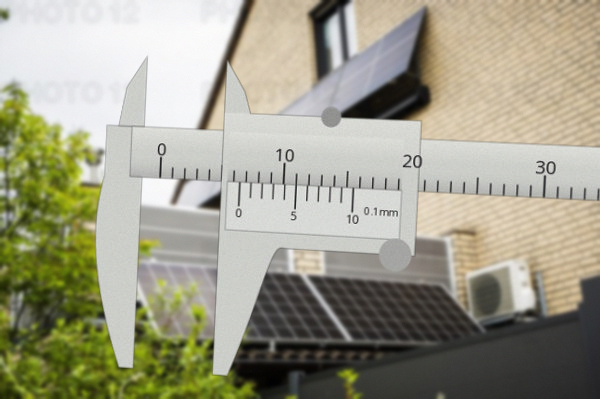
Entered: 6.5 mm
